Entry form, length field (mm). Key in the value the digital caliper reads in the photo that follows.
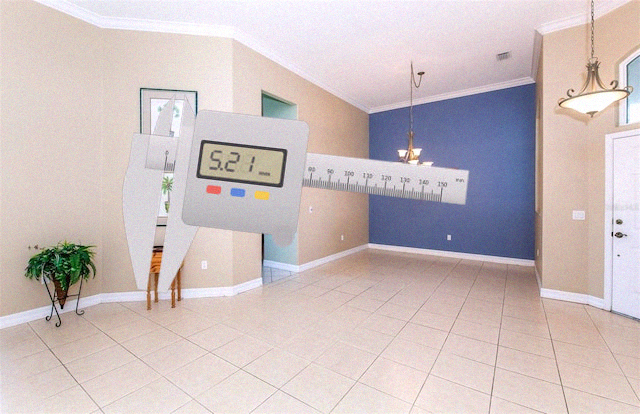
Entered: 5.21 mm
